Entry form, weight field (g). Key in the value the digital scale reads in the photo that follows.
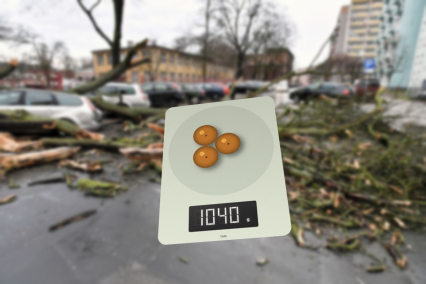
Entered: 1040 g
